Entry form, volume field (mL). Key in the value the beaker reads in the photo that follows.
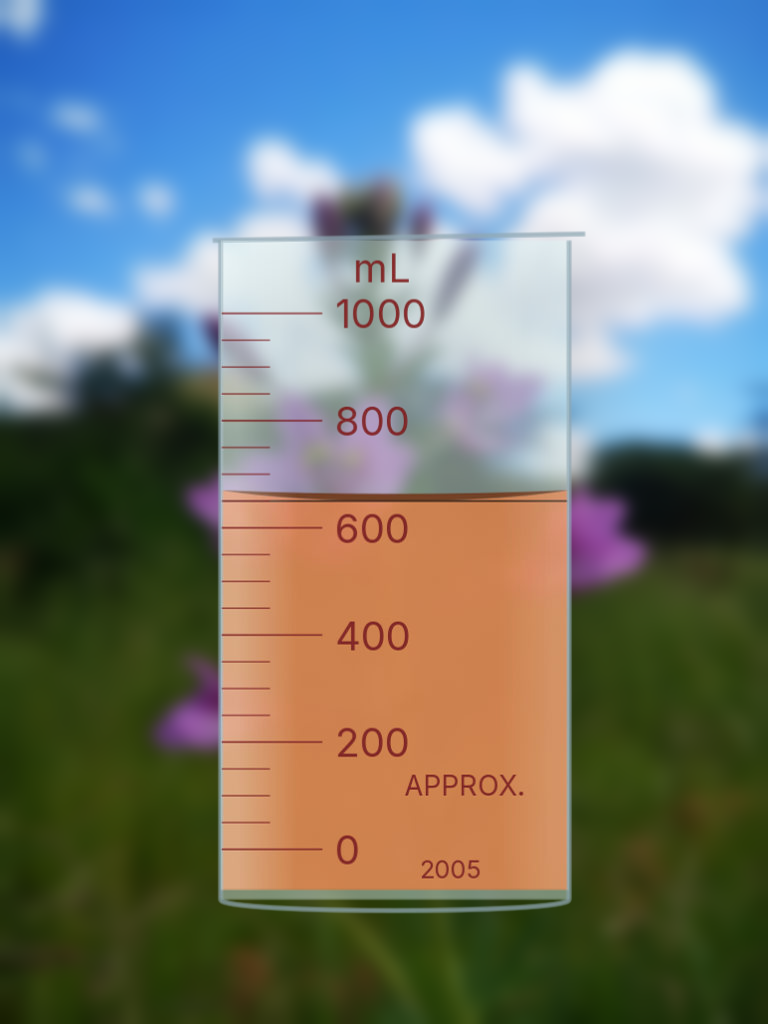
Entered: 650 mL
